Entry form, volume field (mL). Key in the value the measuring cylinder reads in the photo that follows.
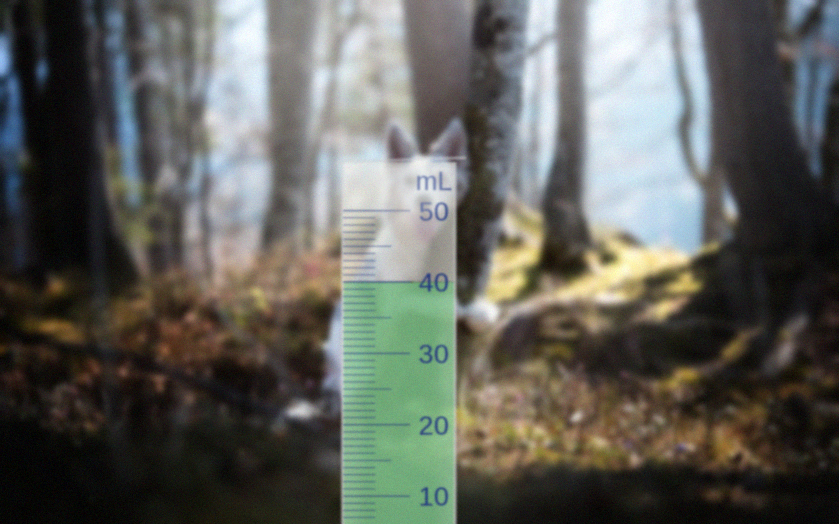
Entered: 40 mL
